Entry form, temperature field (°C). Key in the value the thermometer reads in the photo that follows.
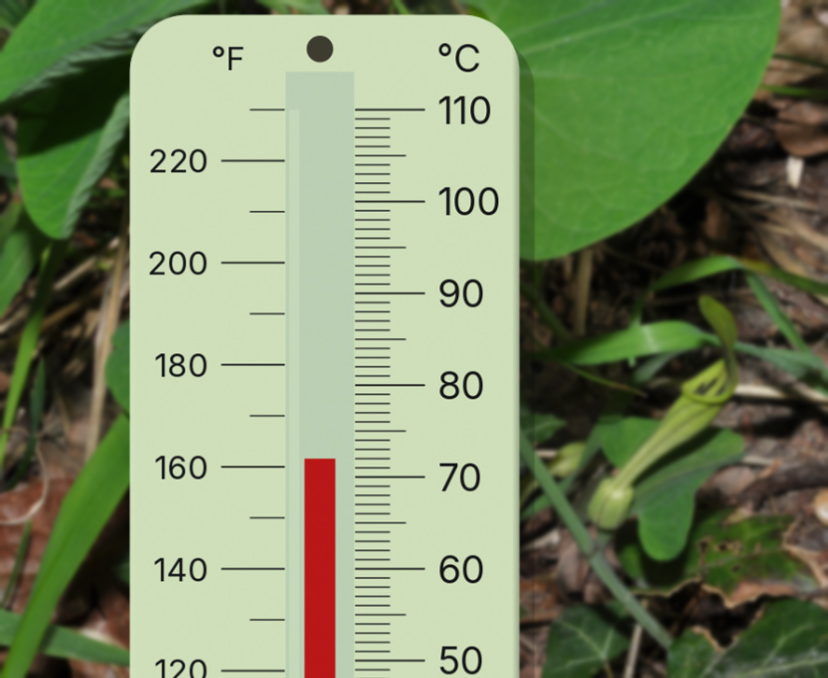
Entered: 72 °C
